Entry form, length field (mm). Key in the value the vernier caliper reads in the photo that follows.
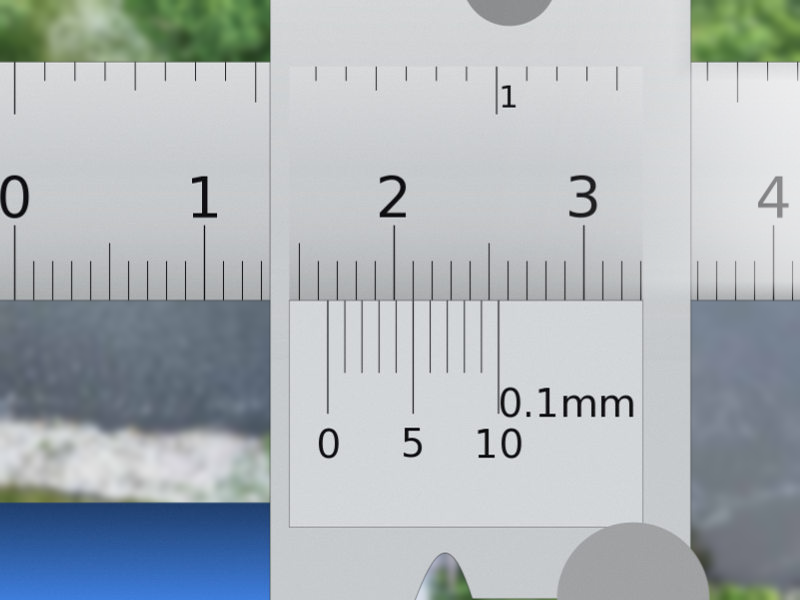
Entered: 16.5 mm
